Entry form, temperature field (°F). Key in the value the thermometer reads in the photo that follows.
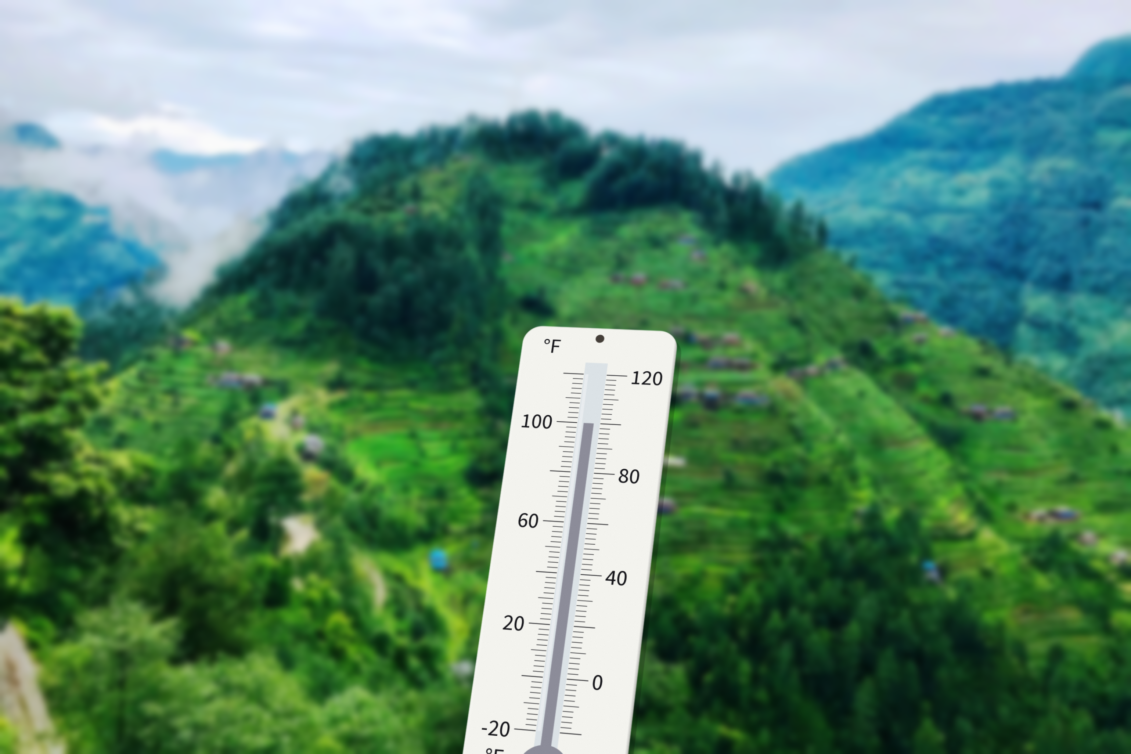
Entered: 100 °F
